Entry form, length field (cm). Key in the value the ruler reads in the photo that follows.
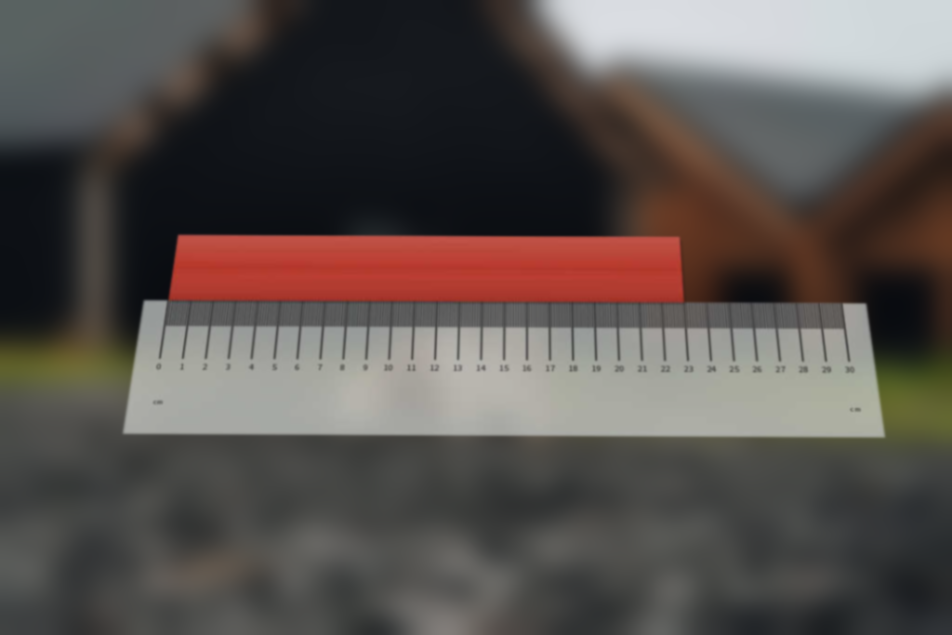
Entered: 23 cm
